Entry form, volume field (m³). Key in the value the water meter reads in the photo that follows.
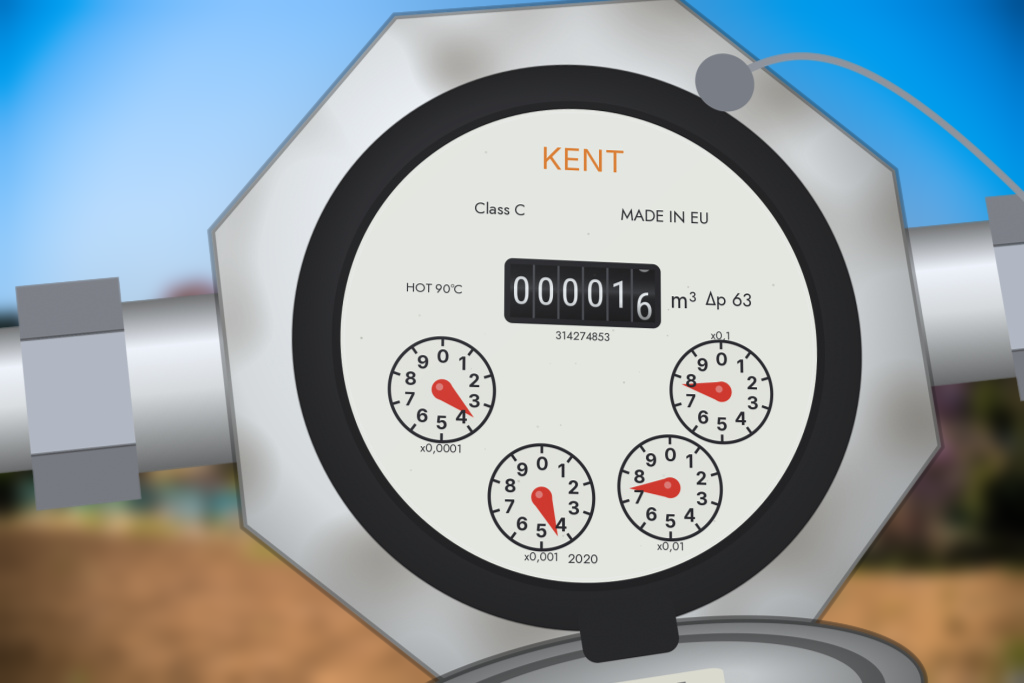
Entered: 15.7743 m³
